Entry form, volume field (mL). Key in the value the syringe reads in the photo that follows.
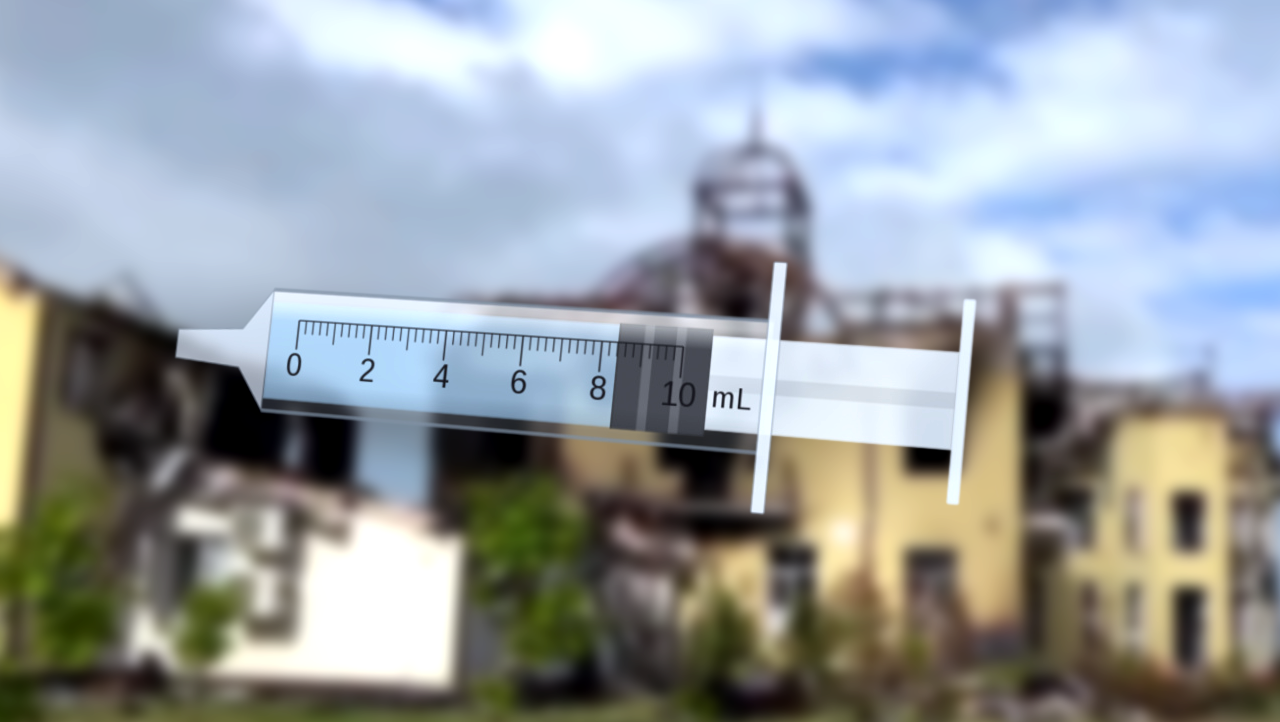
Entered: 8.4 mL
